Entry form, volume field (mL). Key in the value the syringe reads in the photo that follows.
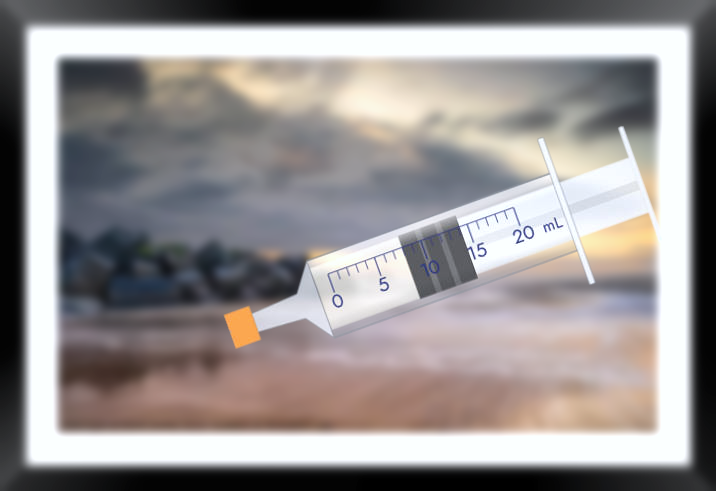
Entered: 8 mL
